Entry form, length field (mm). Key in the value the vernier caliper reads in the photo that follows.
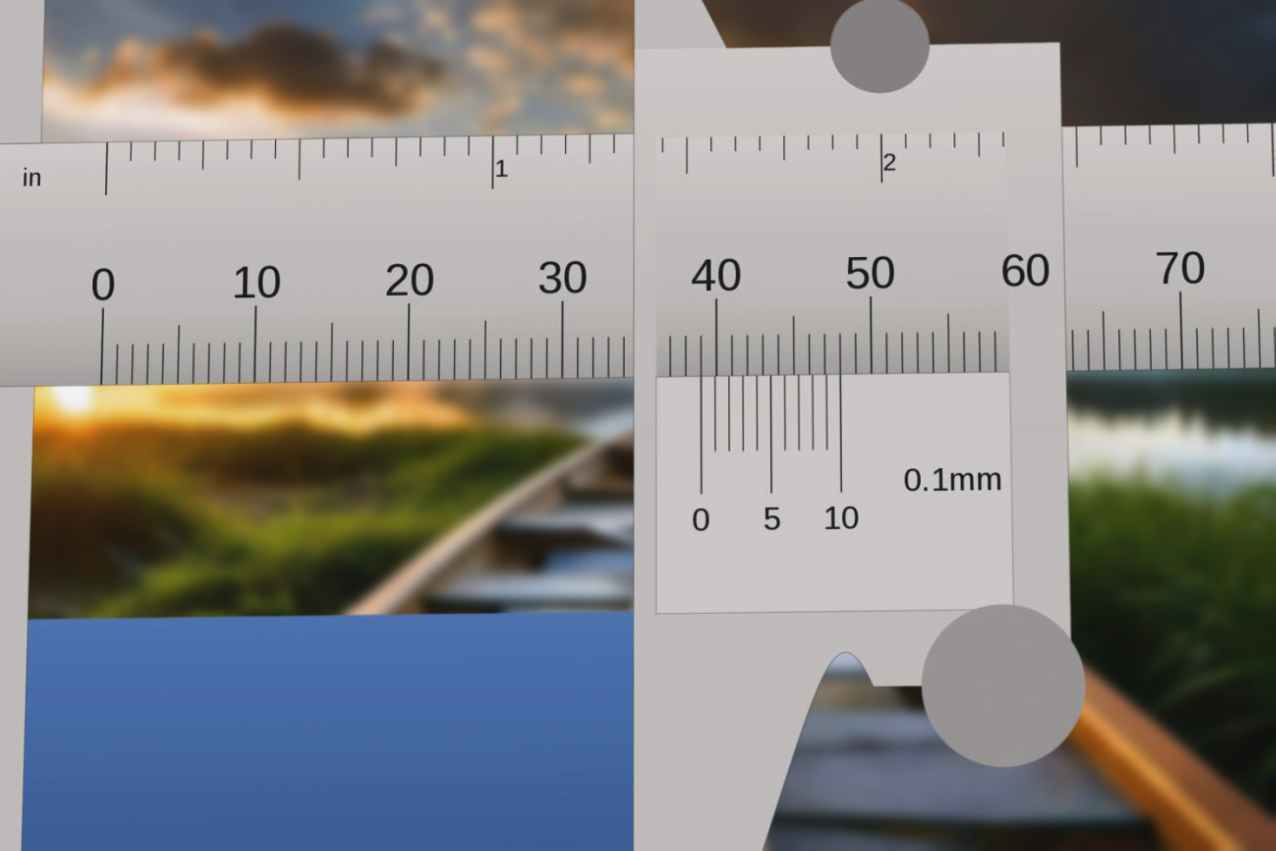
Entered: 39.0 mm
